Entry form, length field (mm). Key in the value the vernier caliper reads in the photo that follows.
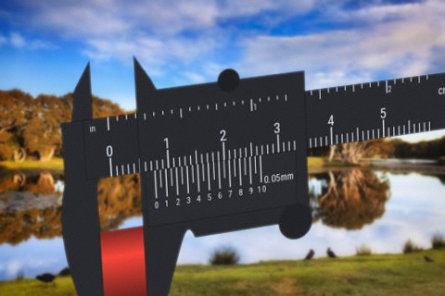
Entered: 7.6 mm
